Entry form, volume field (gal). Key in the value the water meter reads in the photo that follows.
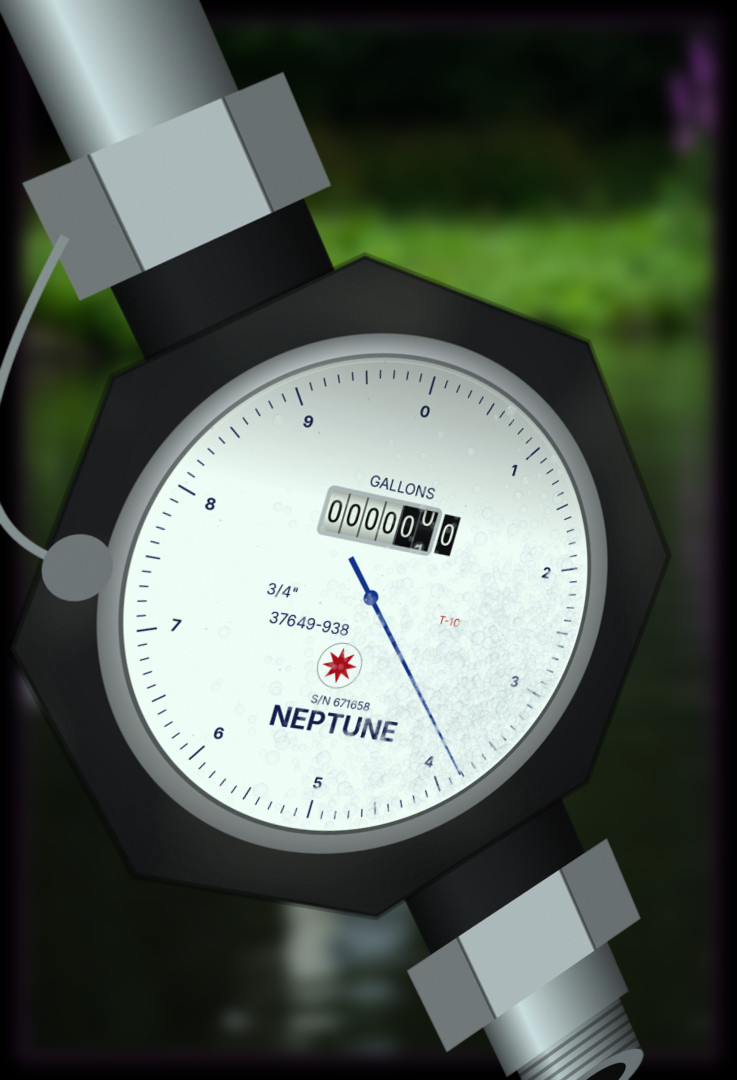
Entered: 3.8 gal
